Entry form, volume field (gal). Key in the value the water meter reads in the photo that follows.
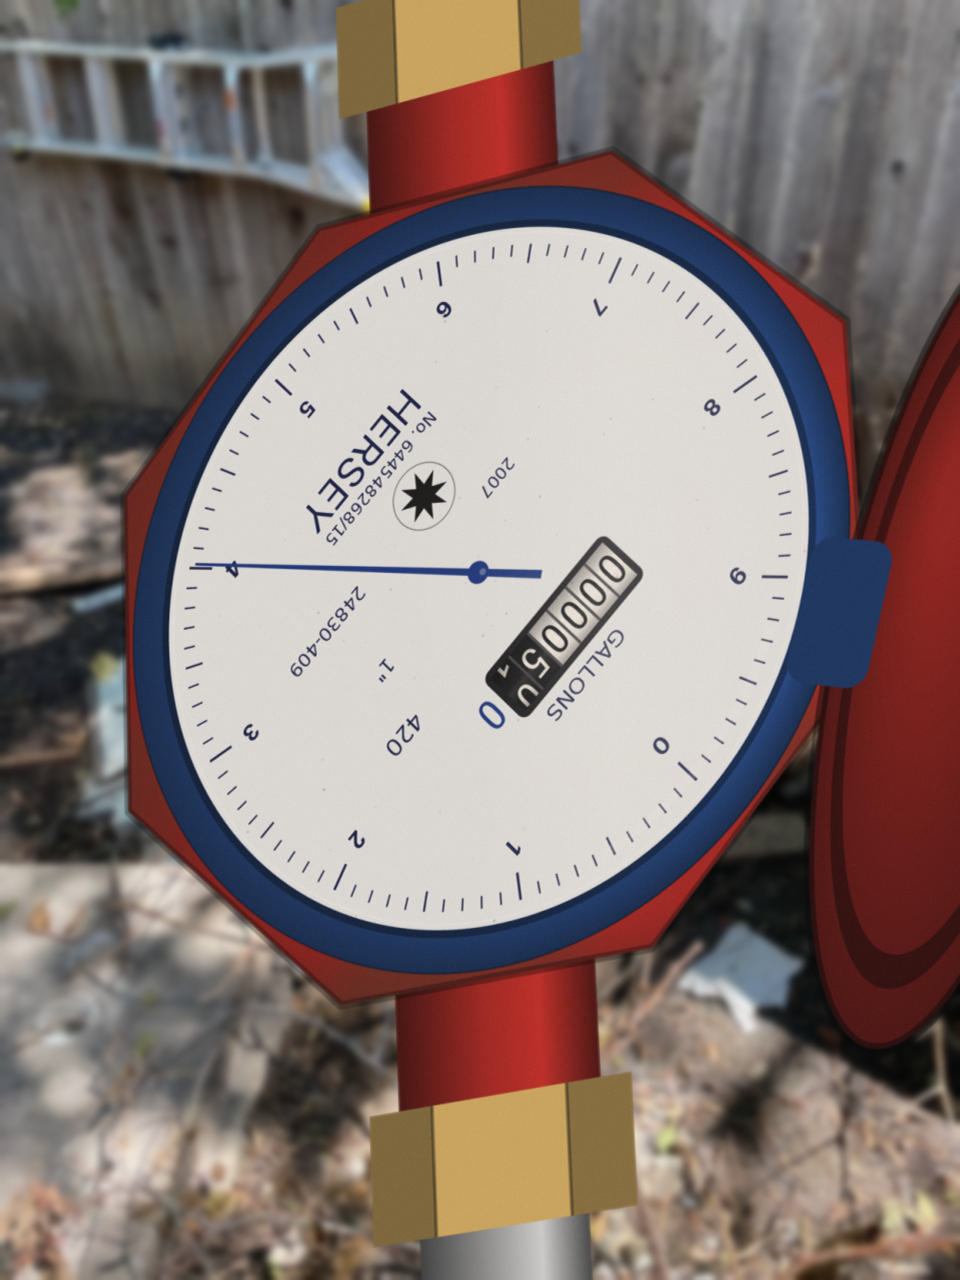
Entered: 504.0 gal
